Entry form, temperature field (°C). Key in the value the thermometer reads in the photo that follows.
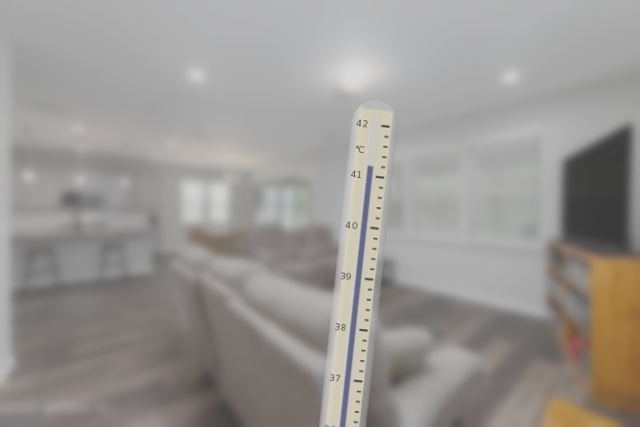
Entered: 41.2 °C
